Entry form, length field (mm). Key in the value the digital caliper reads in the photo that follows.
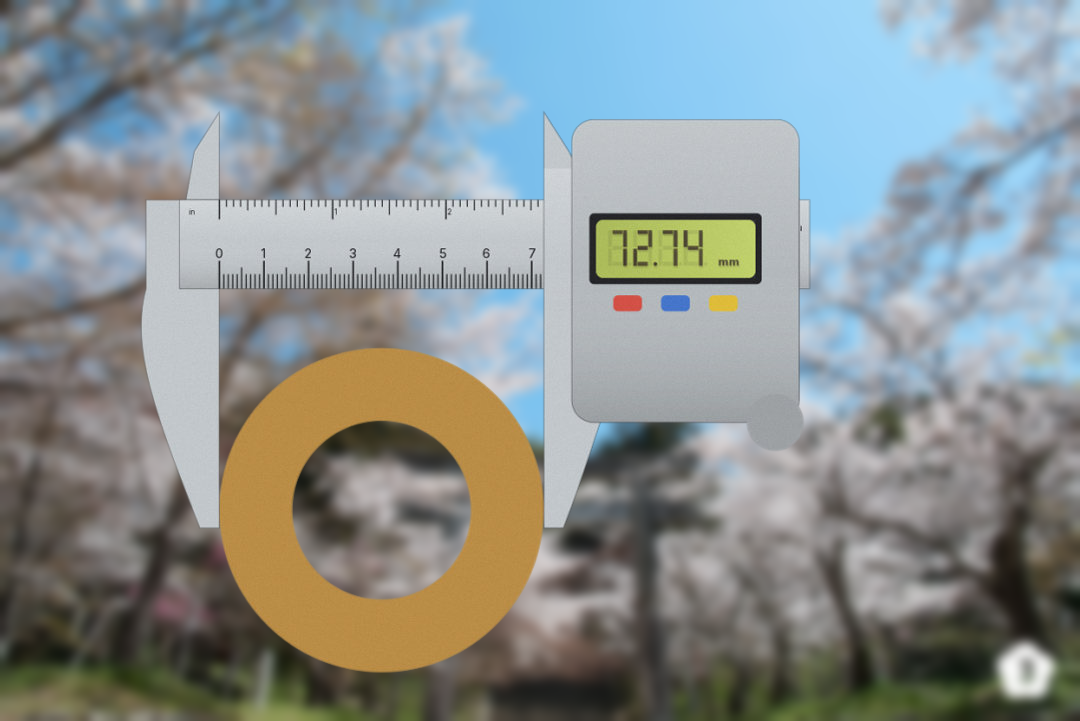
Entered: 72.74 mm
